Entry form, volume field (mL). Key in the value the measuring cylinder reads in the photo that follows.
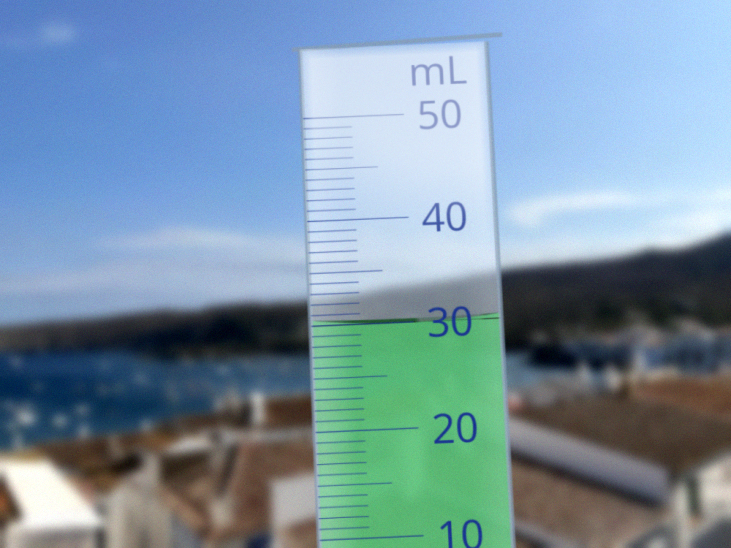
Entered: 30 mL
